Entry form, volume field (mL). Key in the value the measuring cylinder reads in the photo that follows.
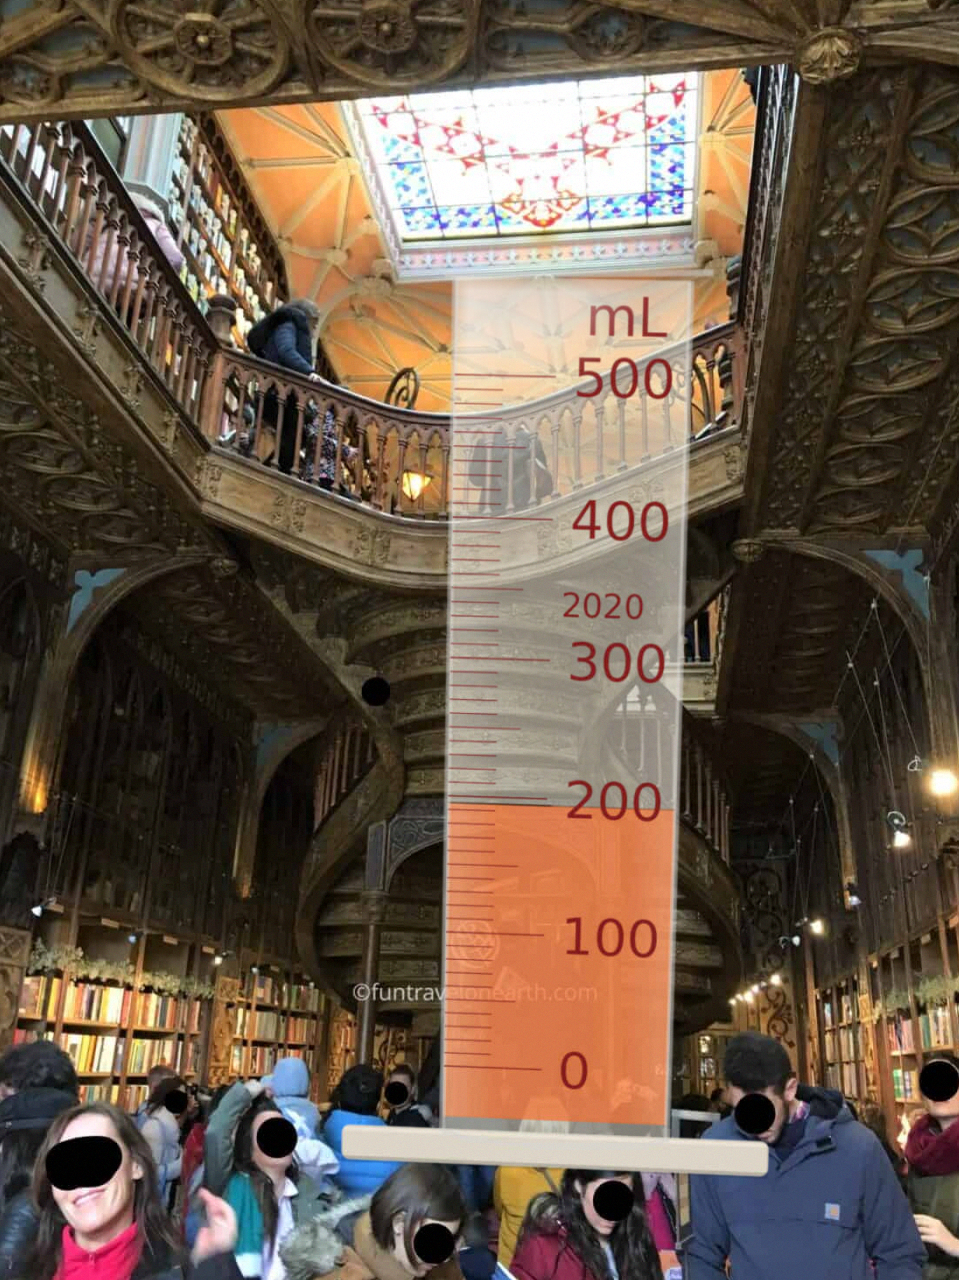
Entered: 195 mL
